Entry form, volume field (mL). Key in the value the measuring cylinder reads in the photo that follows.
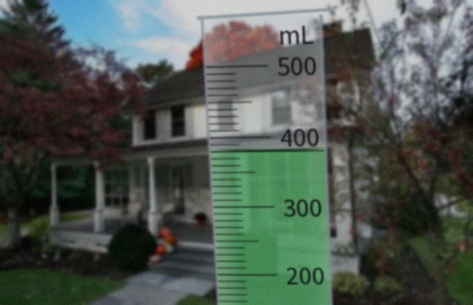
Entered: 380 mL
